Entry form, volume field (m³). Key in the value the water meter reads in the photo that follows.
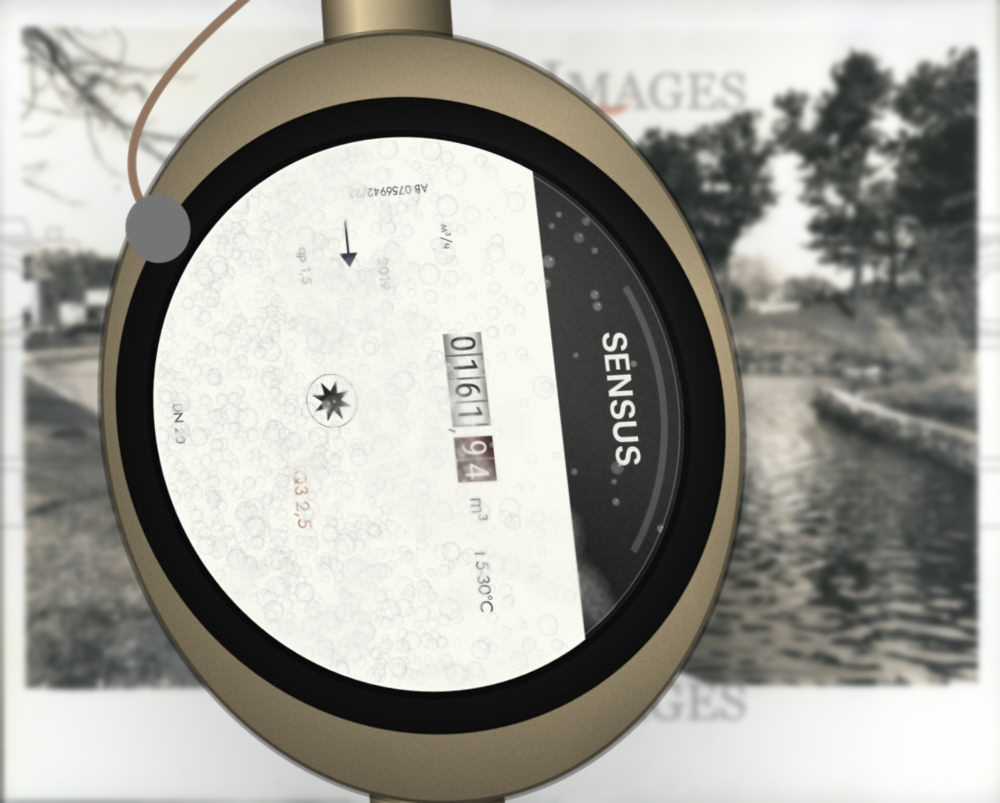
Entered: 161.94 m³
